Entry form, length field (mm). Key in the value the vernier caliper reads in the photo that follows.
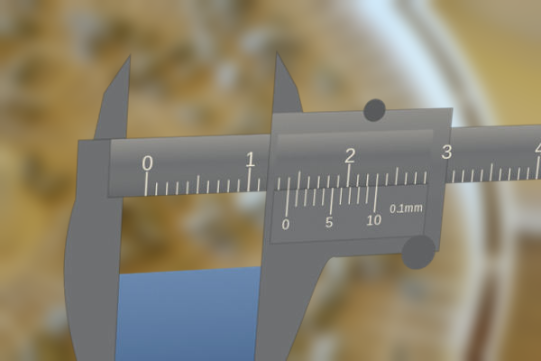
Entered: 14.0 mm
